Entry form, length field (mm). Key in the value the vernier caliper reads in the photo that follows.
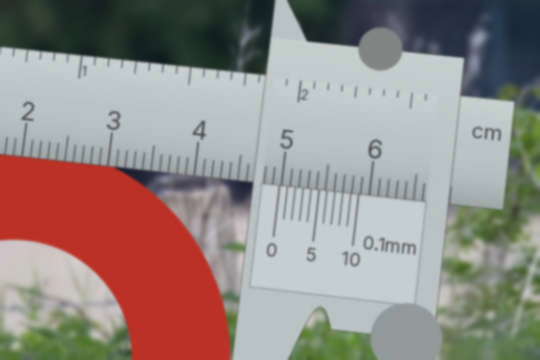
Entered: 49.8 mm
